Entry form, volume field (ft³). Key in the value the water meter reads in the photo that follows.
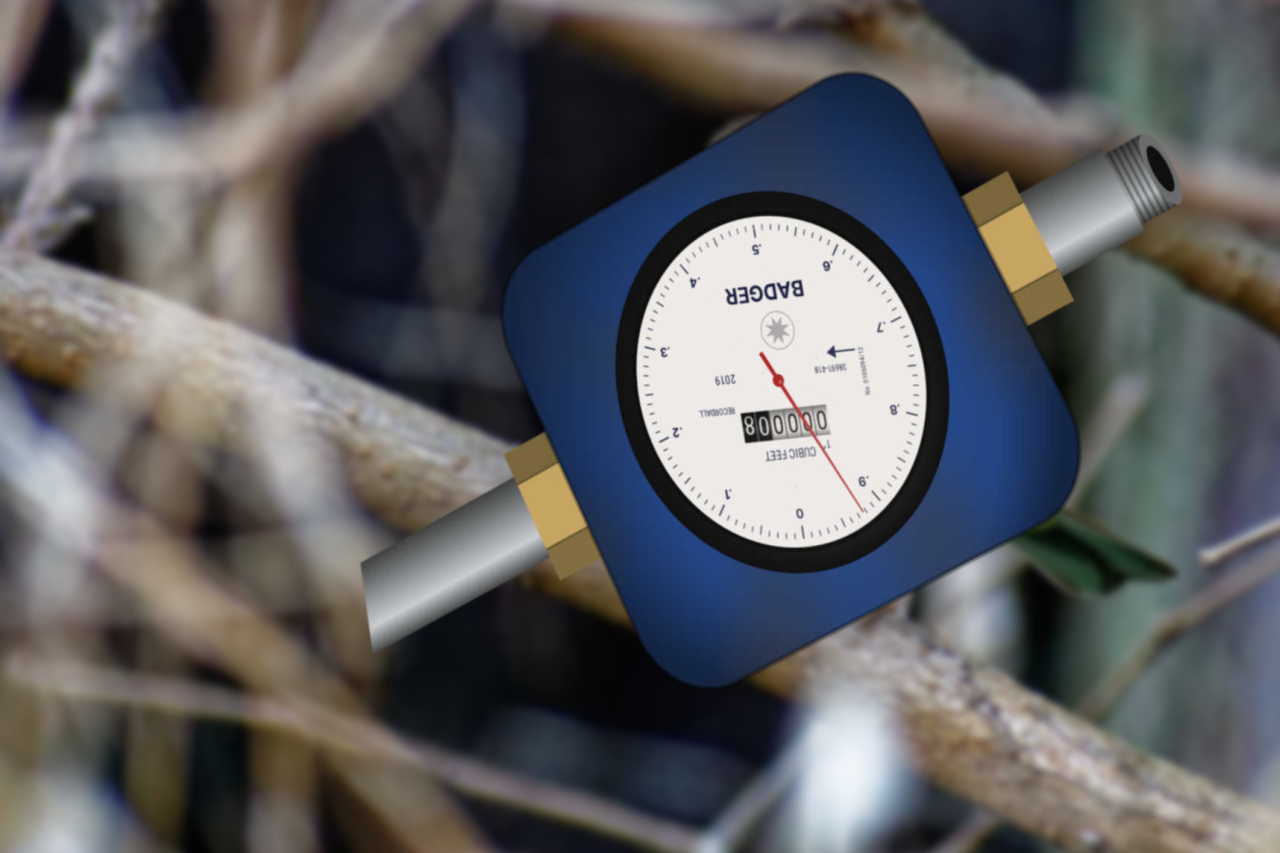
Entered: 7.92 ft³
